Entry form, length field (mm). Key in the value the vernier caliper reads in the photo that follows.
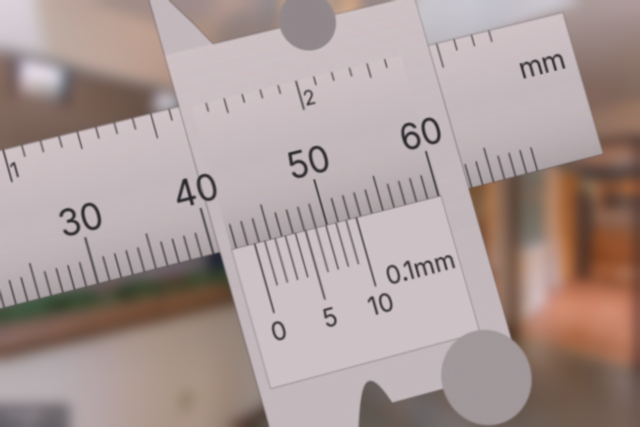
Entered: 43.6 mm
